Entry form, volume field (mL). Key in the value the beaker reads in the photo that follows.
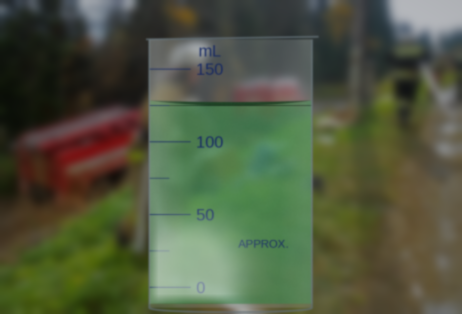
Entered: 125 mL
